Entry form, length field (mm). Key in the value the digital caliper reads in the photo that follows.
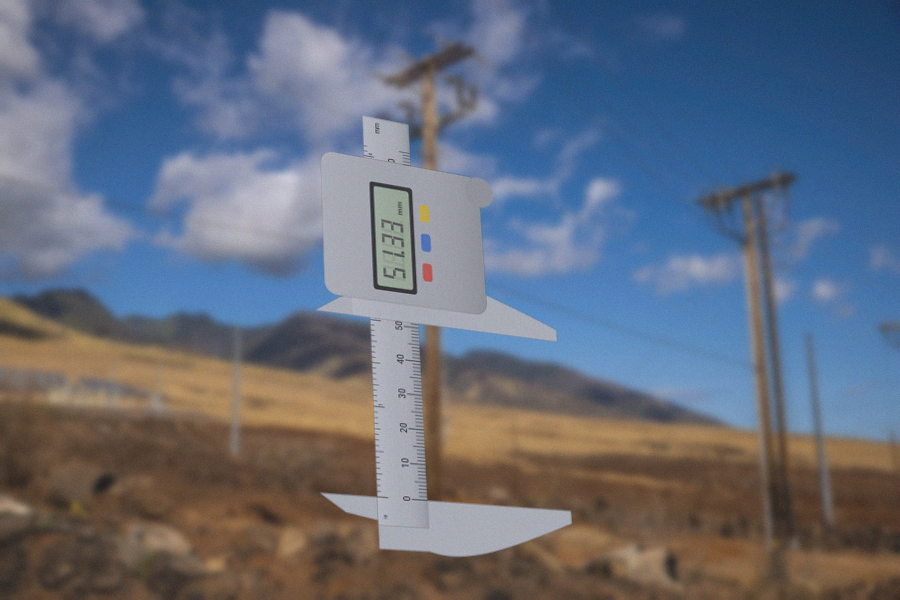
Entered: 51.33 mm
